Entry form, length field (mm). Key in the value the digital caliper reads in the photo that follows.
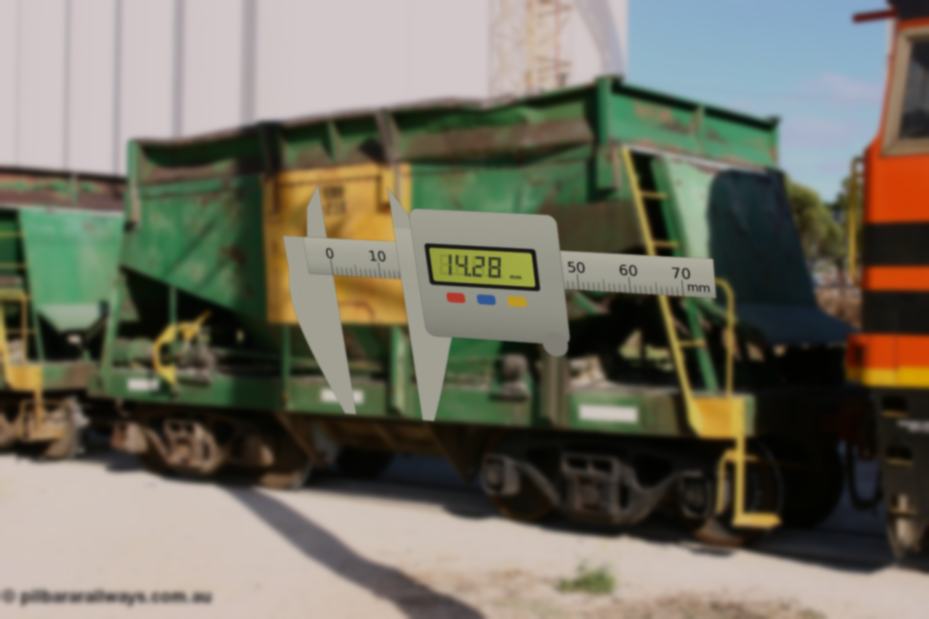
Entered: 14.28 mm
